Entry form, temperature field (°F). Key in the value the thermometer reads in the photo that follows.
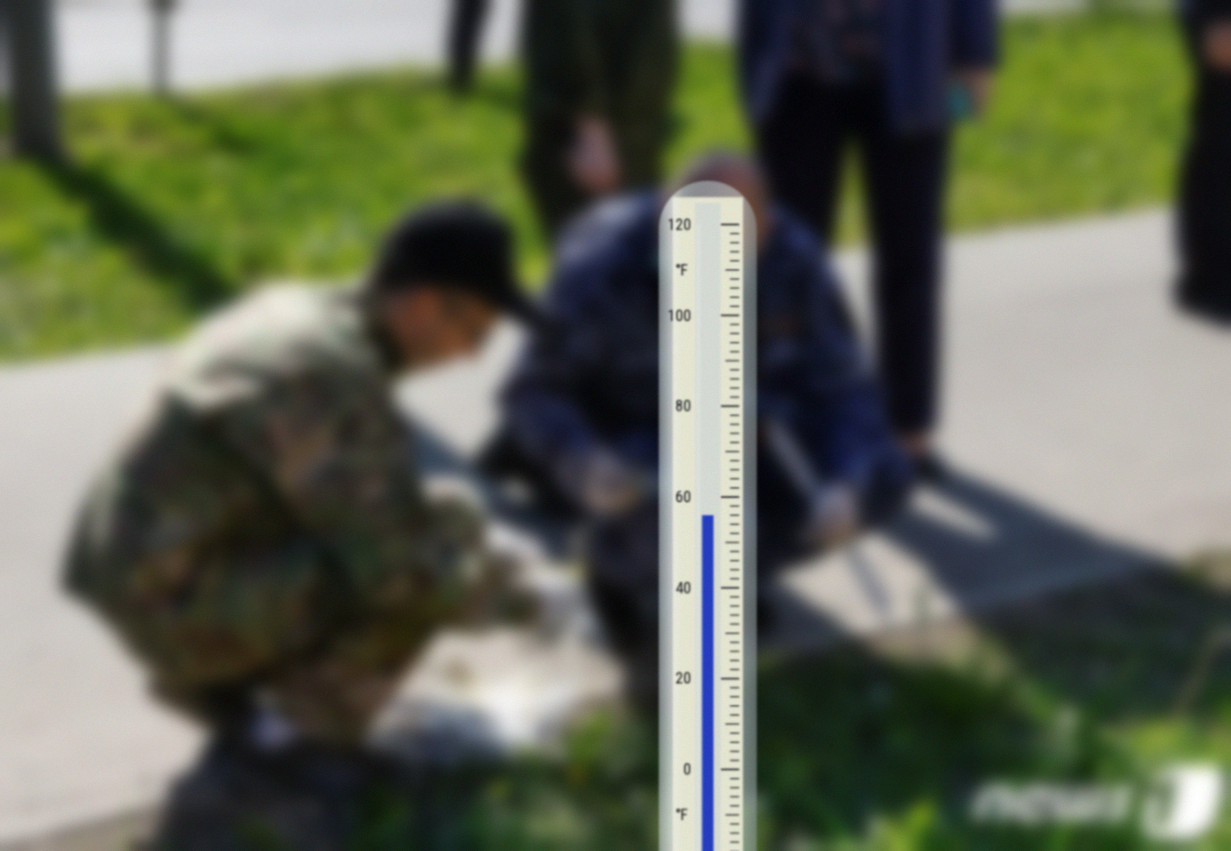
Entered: 56 °F
